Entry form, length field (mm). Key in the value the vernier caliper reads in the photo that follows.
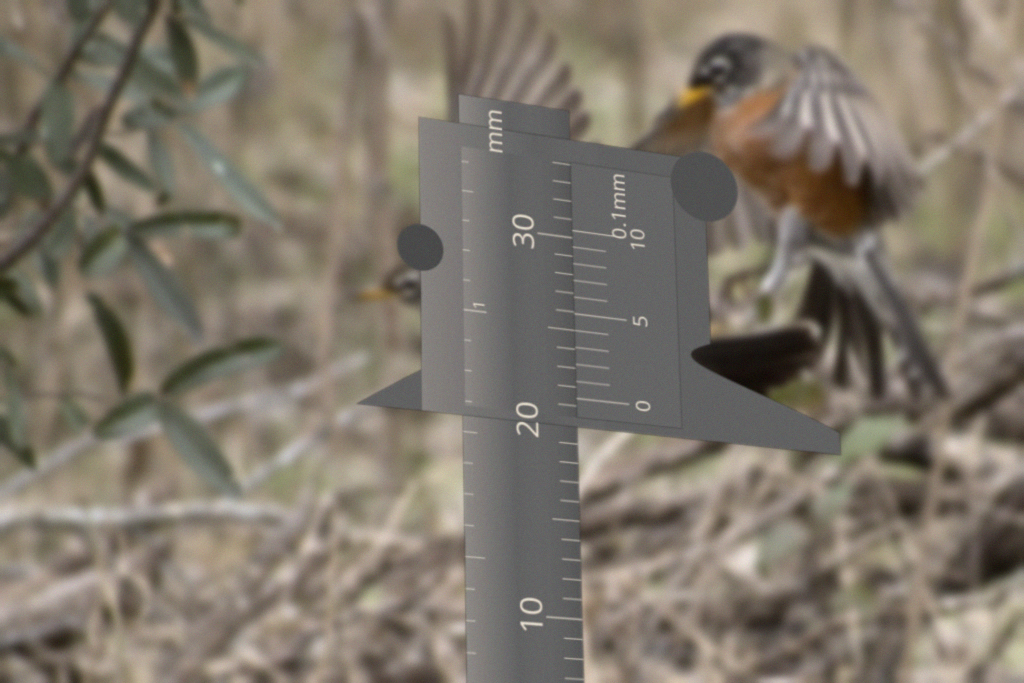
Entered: 21.4 mm
